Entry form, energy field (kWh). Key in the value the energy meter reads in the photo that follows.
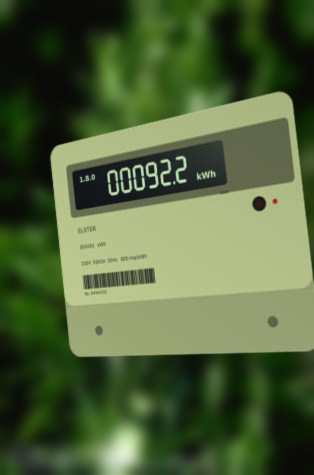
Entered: 92.2 kWh
